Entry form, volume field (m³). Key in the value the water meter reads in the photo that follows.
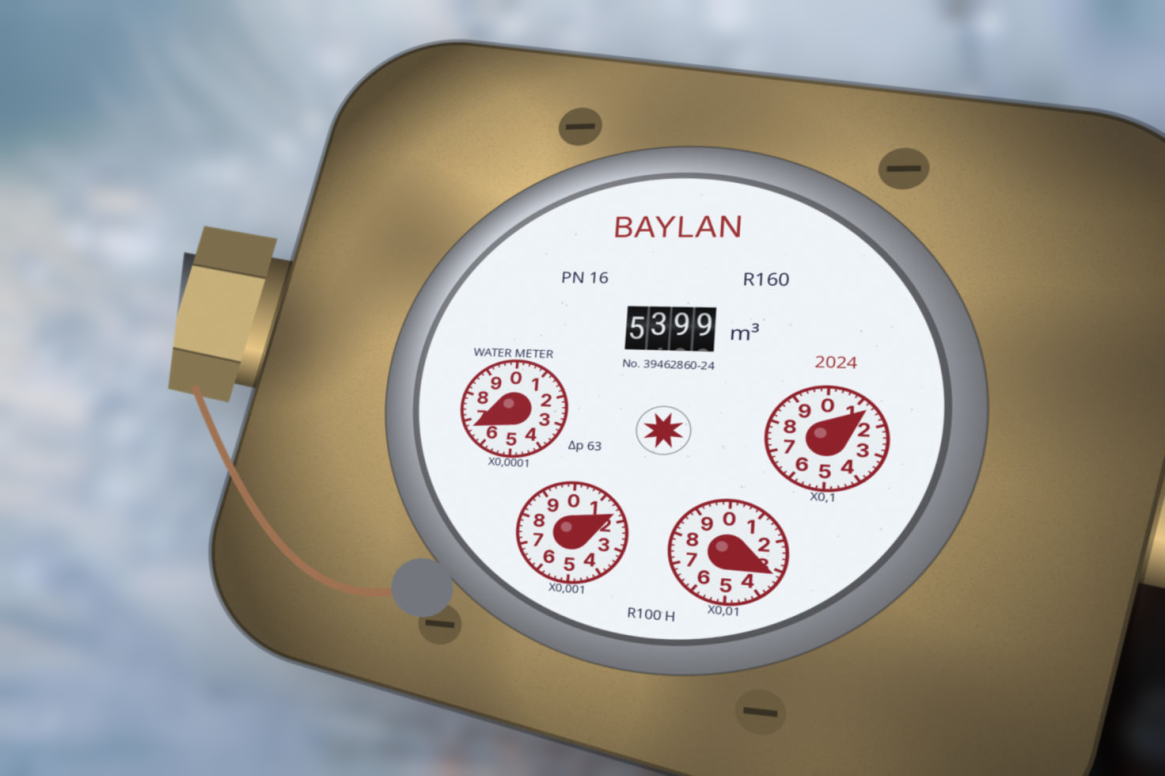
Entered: 5399.1316 m³
